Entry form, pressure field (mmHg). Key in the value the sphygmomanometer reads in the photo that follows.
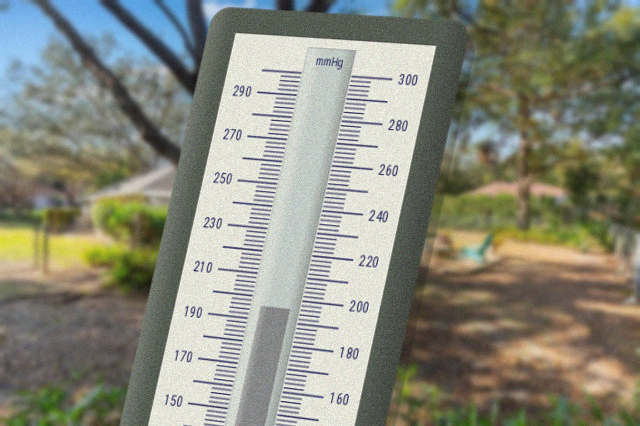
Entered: 196 mmHg
